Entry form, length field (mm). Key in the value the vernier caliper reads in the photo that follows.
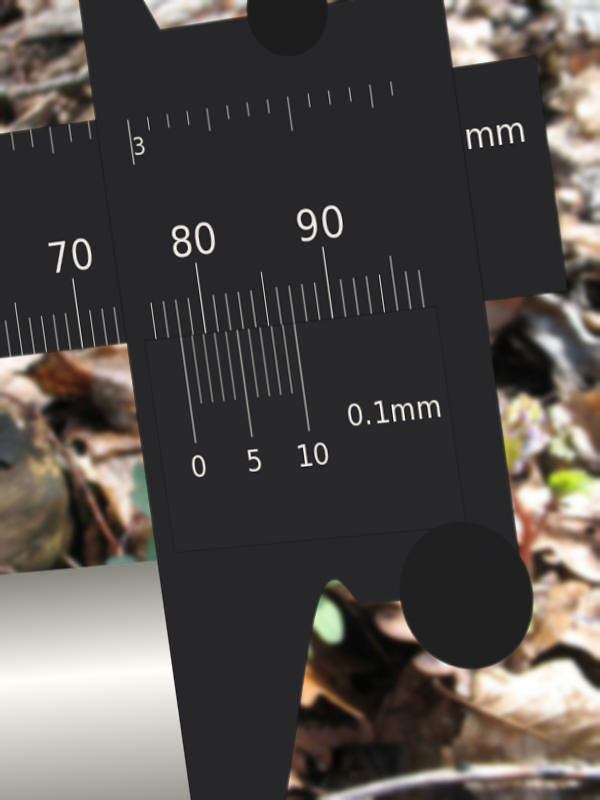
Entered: 78.0 mm
